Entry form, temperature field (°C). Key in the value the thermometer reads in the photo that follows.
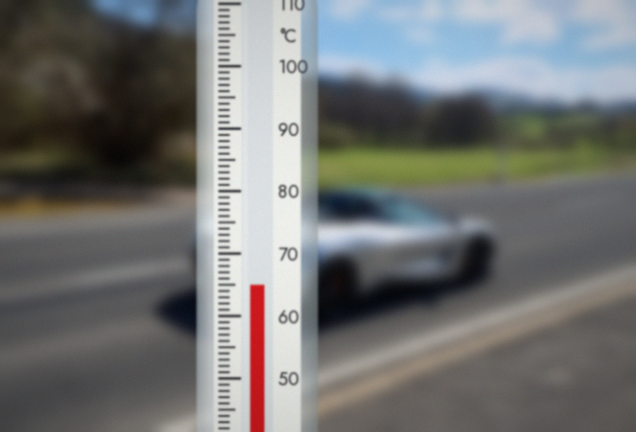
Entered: 65 °C
